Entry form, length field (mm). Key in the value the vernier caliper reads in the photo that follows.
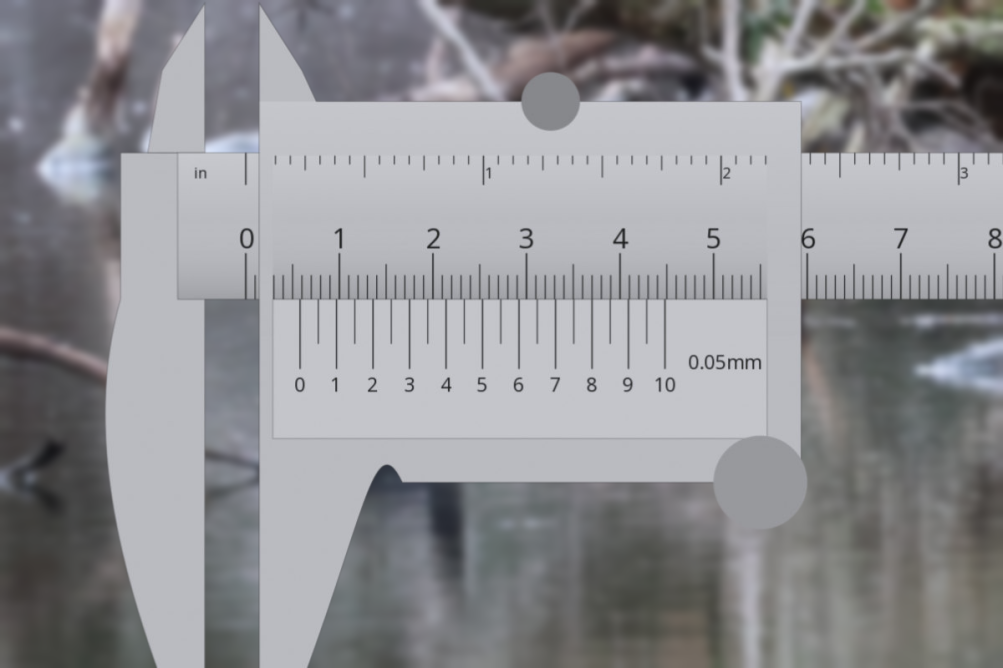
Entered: 5.8 mm
